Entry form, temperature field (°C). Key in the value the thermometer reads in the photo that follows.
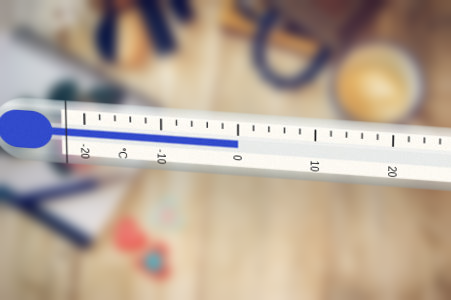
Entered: 0 °C
